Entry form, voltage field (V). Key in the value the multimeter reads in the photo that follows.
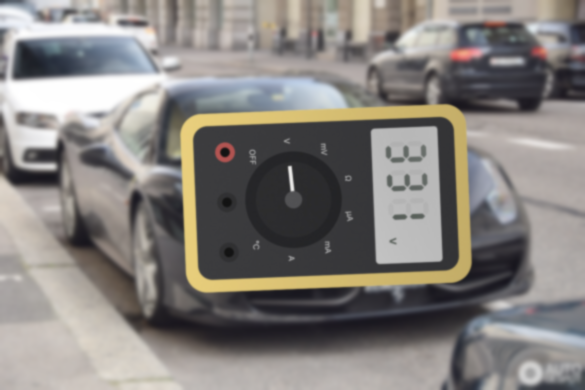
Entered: 331 V
